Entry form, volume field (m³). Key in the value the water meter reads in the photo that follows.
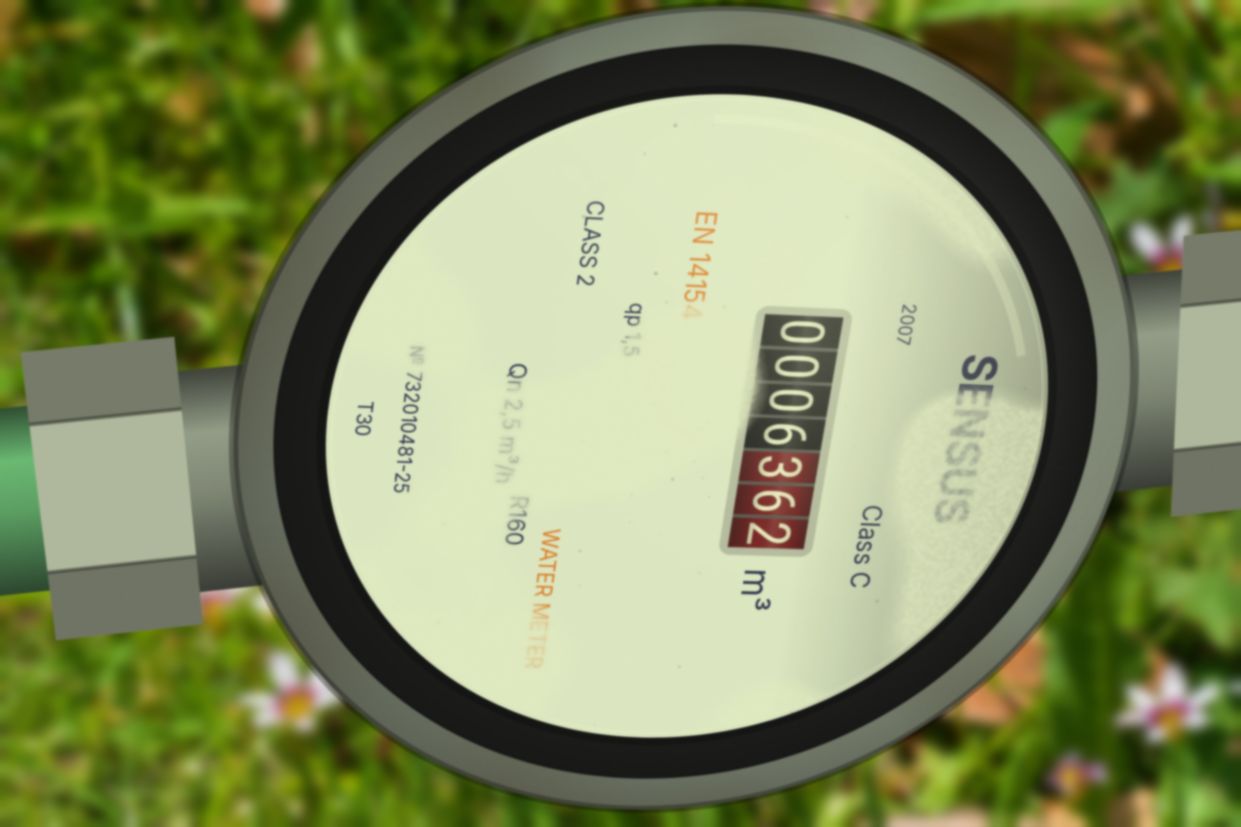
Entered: 6.362 m³
